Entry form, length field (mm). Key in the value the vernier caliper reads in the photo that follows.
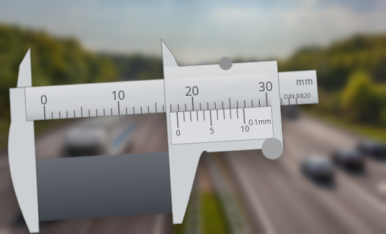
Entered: 17.8 mm
